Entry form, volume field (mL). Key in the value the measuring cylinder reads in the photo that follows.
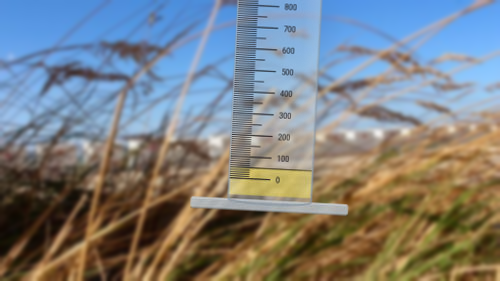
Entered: 50 mL
